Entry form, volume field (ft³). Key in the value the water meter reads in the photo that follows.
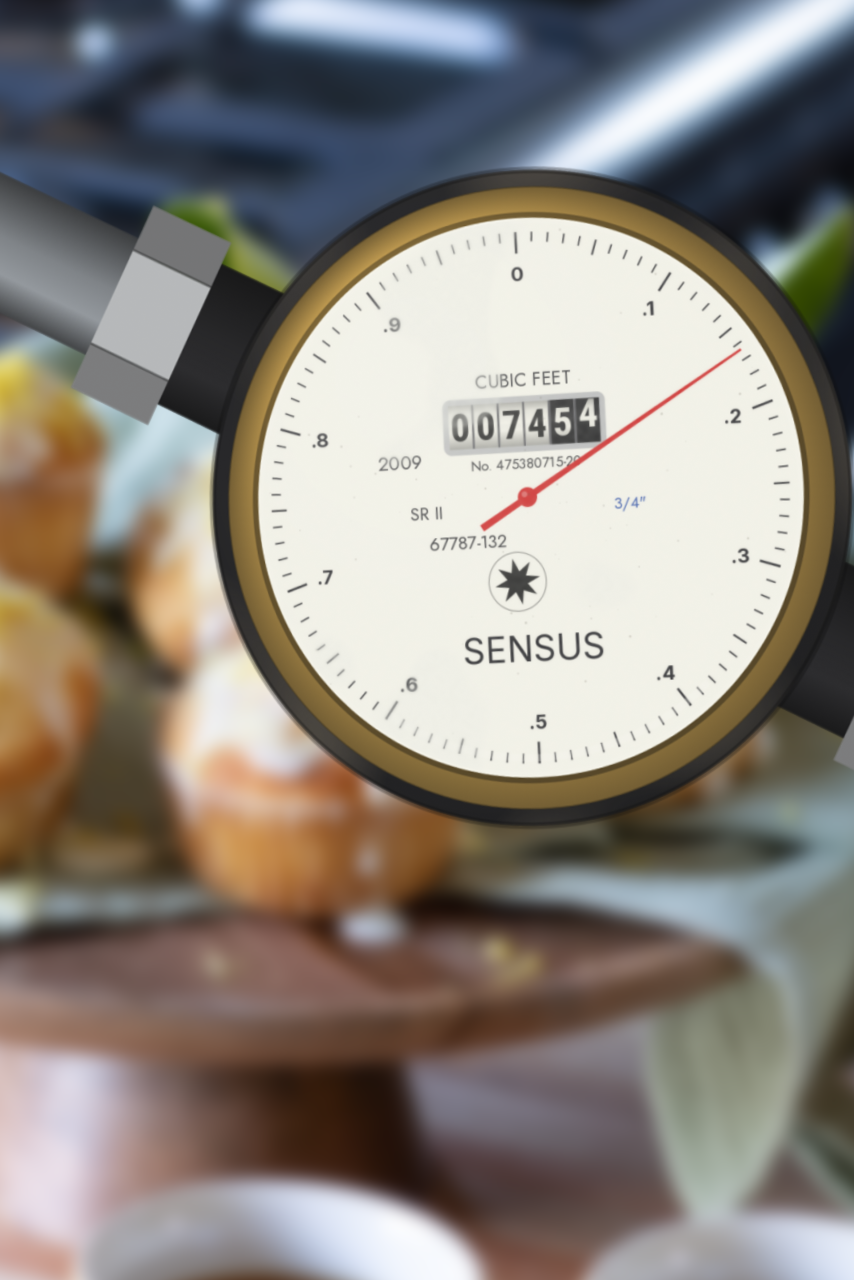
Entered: 7454.16 ft³
